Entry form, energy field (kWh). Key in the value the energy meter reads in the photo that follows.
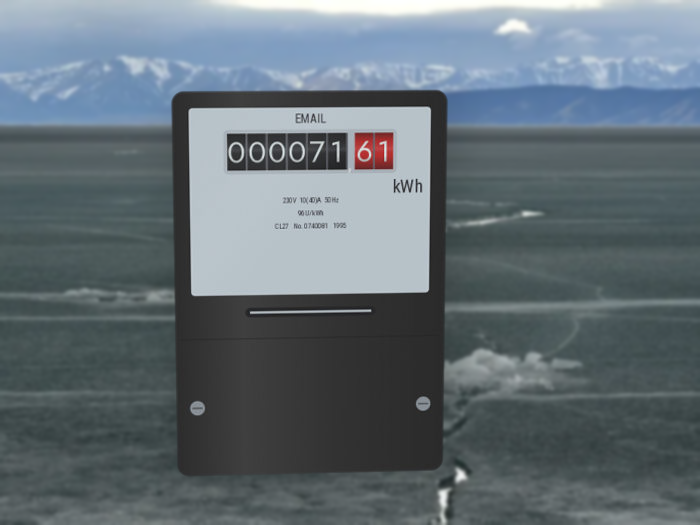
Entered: 71.61 kWh
